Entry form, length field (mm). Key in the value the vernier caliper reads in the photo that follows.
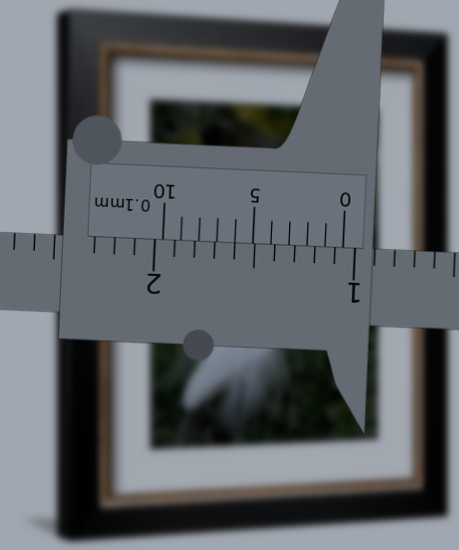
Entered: 10.6 mm
